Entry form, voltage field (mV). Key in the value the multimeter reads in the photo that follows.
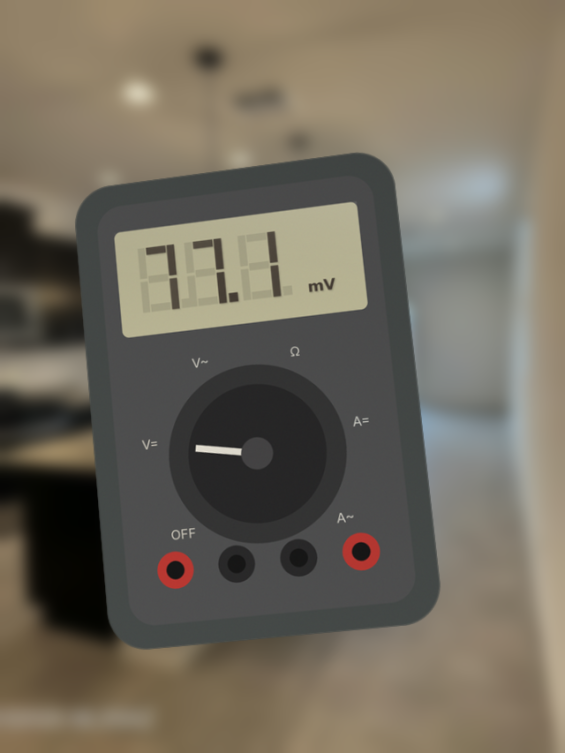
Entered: 77.1 mV
